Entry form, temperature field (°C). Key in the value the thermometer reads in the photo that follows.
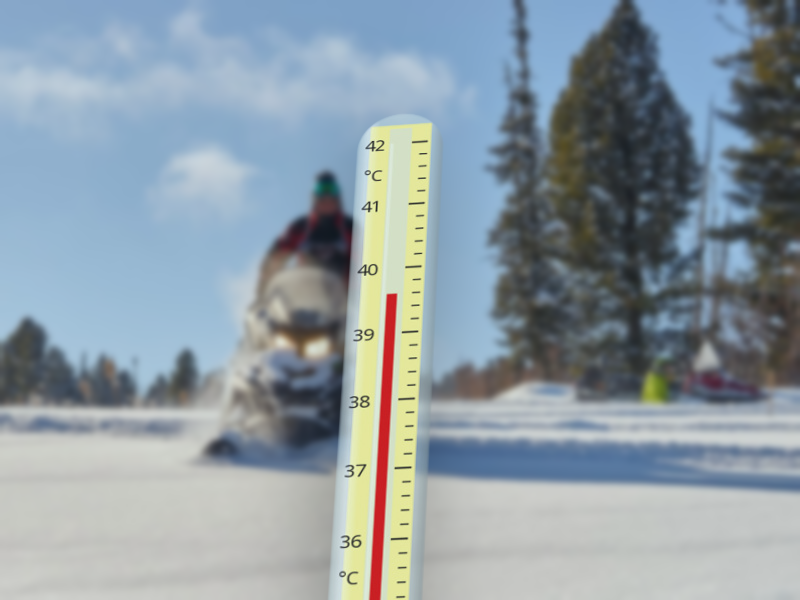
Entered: 39.6 °C
